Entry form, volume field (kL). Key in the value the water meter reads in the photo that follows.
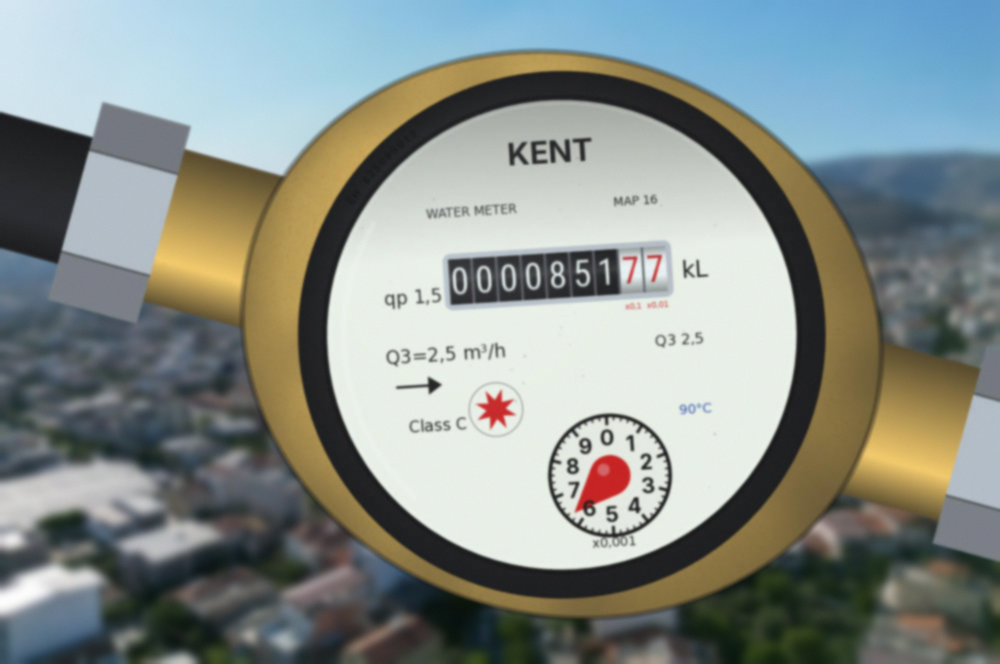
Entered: 851.776 kL
